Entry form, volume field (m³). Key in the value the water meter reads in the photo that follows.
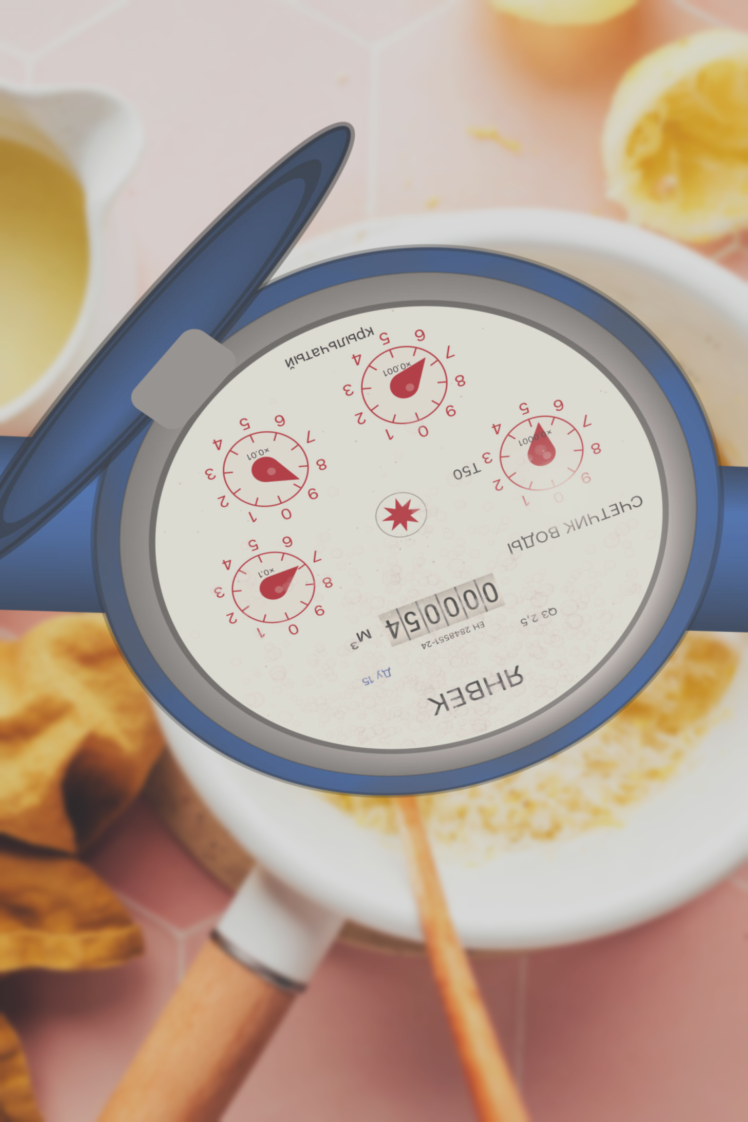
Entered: 54.6865 m³
